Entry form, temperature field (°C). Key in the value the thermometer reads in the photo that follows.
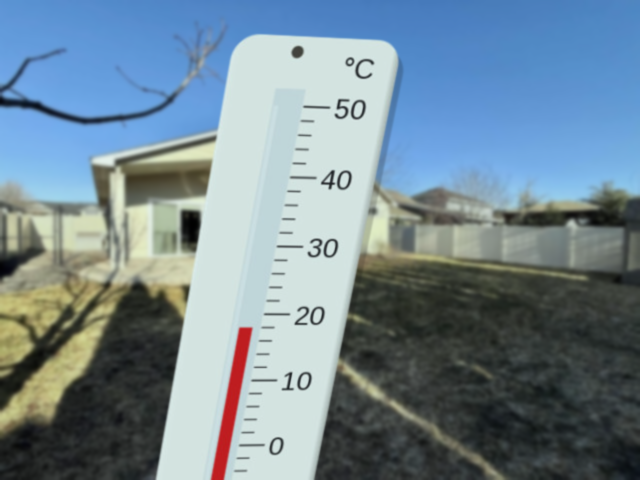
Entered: 18 °C
